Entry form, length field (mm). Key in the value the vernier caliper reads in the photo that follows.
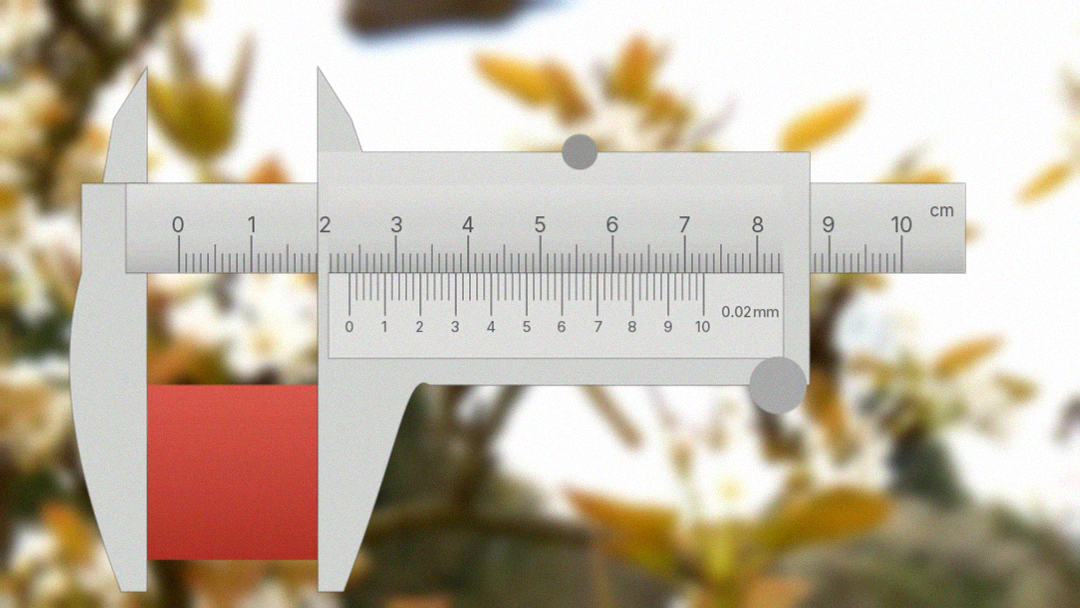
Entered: 23.6 mm
